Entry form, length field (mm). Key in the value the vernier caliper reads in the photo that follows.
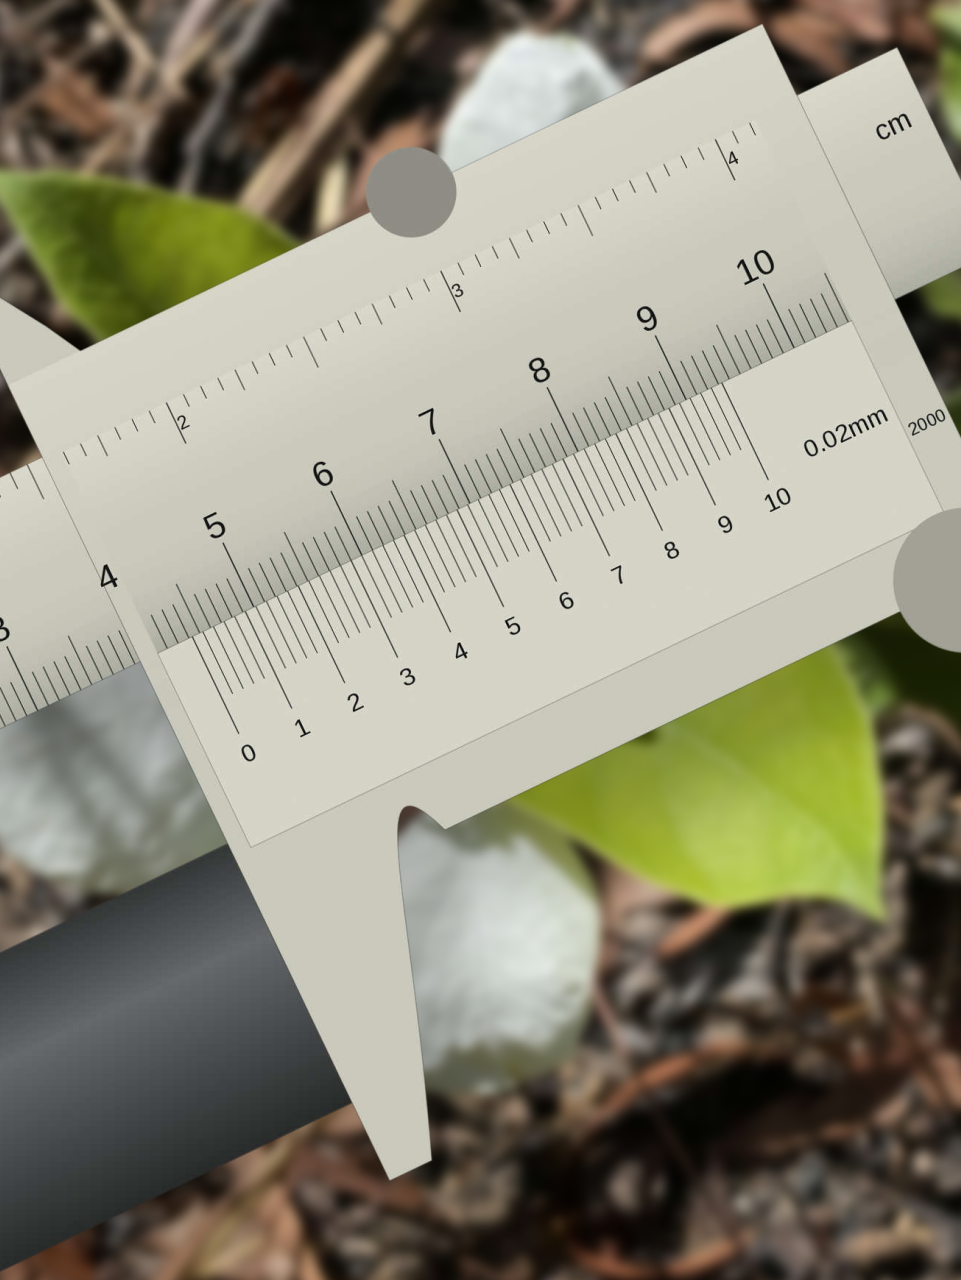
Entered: 44.3 mm
